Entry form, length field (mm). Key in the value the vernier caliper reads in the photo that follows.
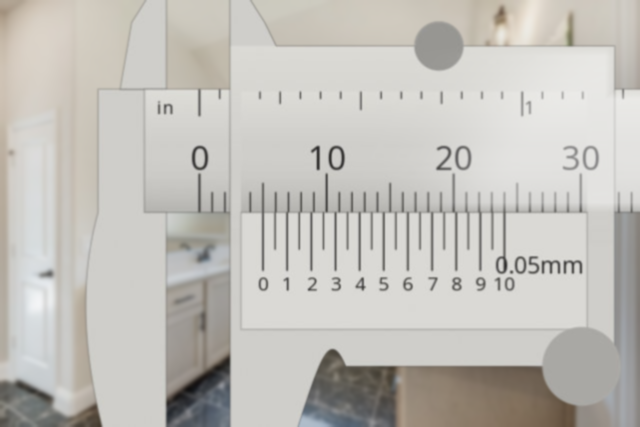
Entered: 5.0 mm
